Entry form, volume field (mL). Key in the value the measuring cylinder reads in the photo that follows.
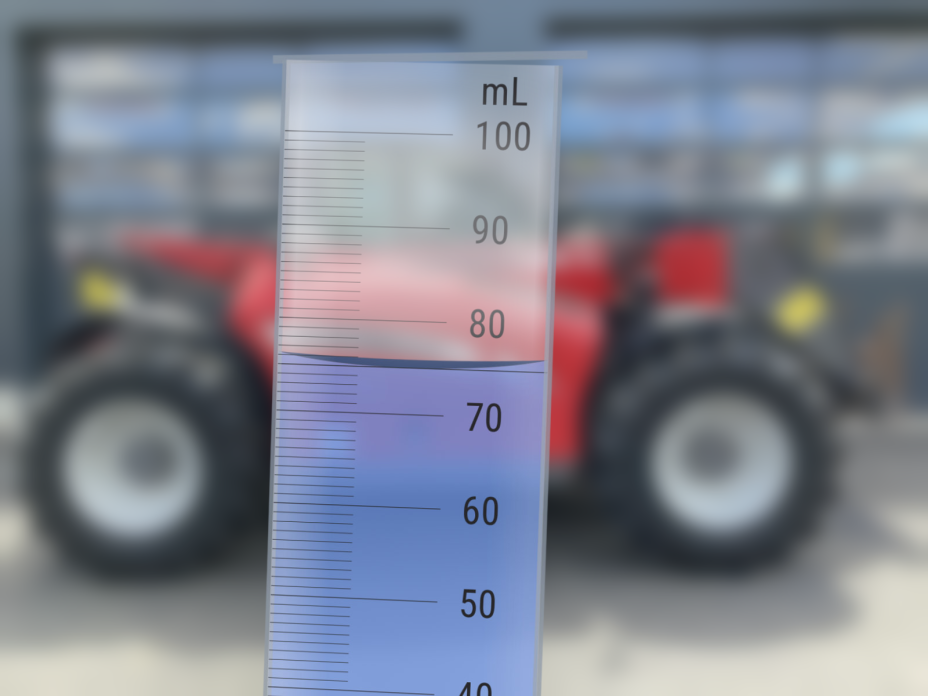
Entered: 75 mL
